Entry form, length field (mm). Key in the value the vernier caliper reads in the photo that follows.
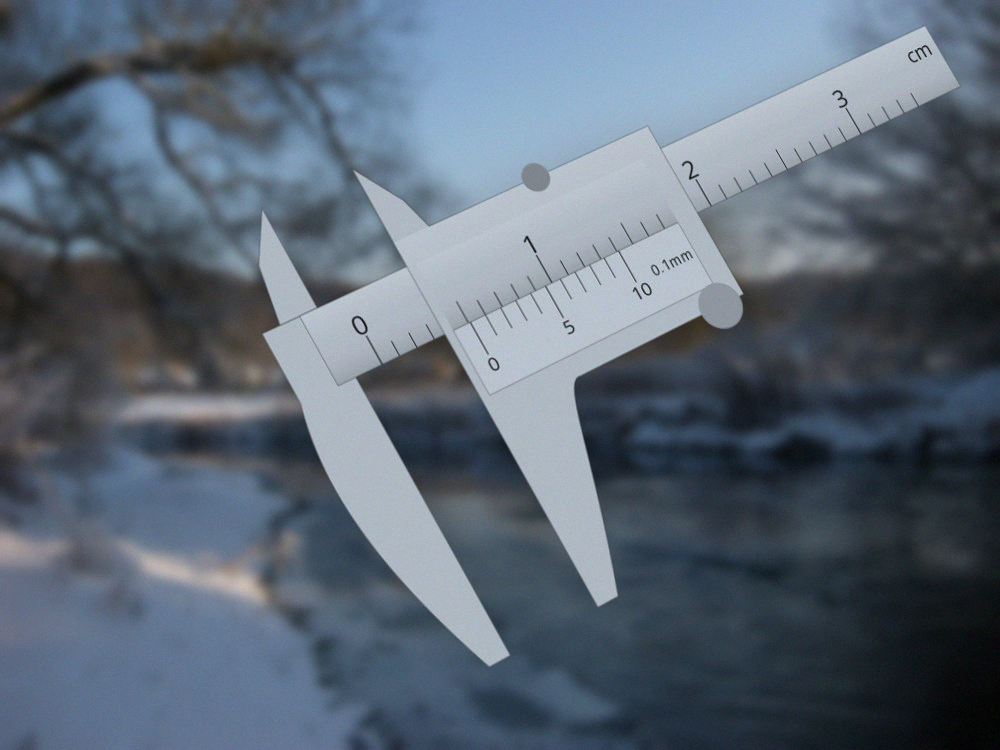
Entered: 5.1 mm
